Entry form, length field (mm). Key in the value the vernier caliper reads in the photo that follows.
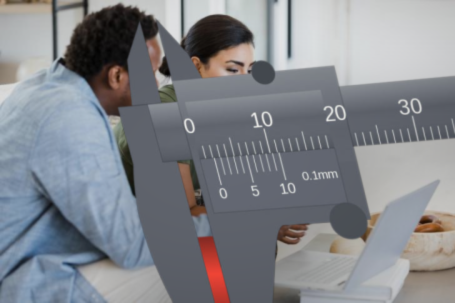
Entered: 2.2 mm
